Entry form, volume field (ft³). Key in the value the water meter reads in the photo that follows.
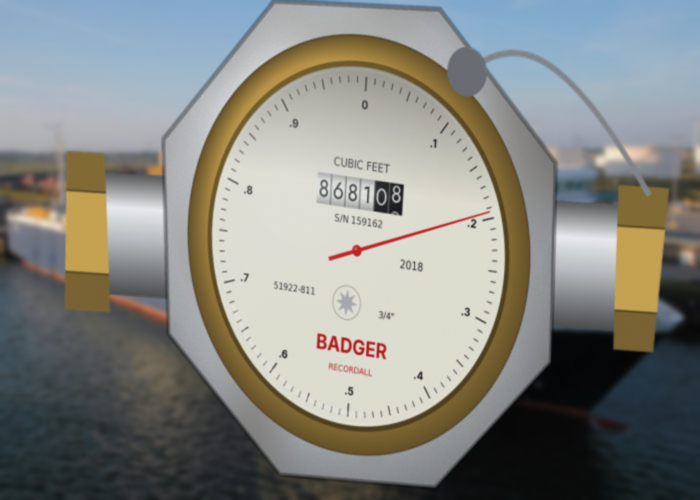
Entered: 868108.19 ft³
